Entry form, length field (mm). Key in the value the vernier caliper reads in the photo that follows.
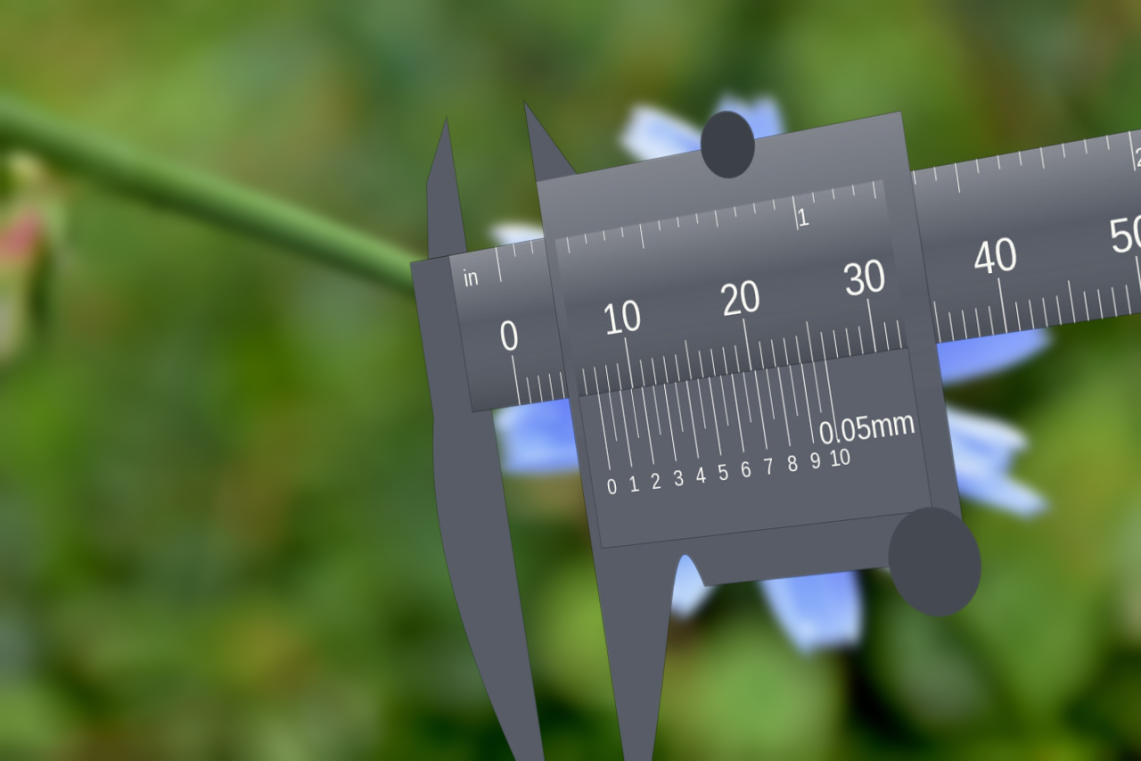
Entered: 7.0 mm
